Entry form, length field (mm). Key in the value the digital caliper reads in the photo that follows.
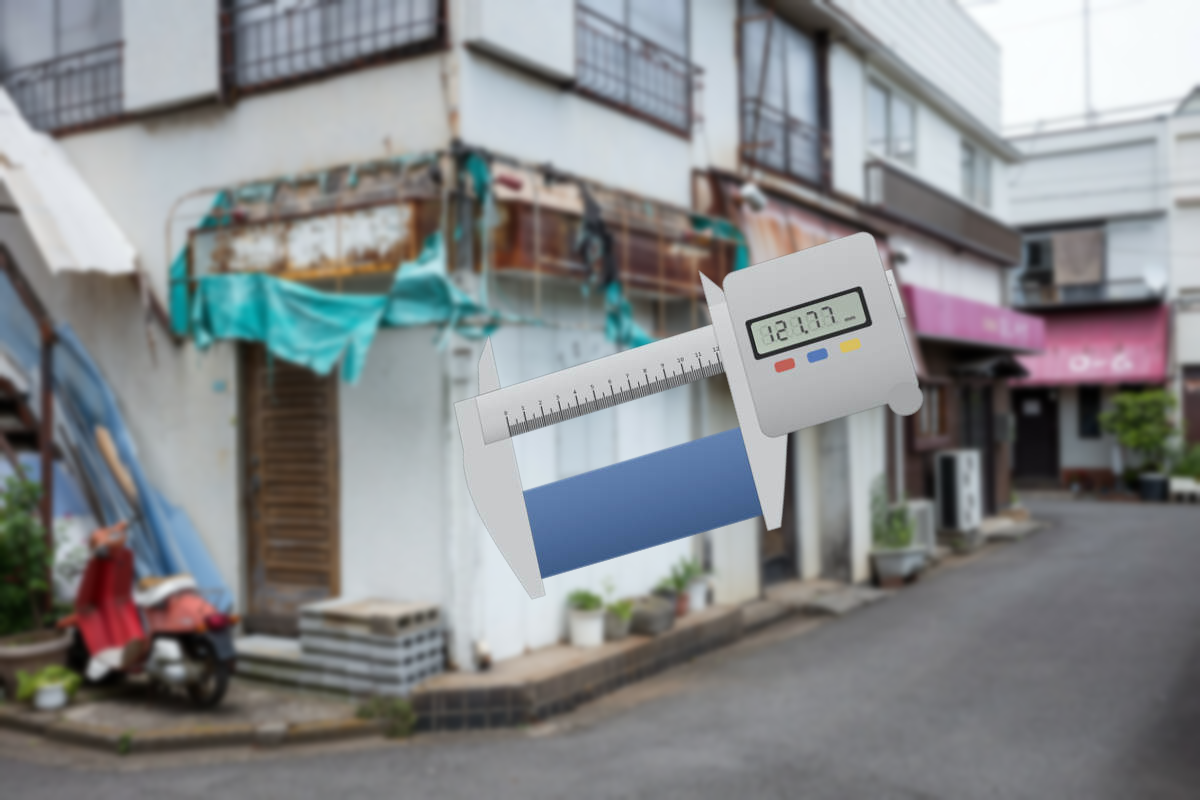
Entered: 121.77 mm
